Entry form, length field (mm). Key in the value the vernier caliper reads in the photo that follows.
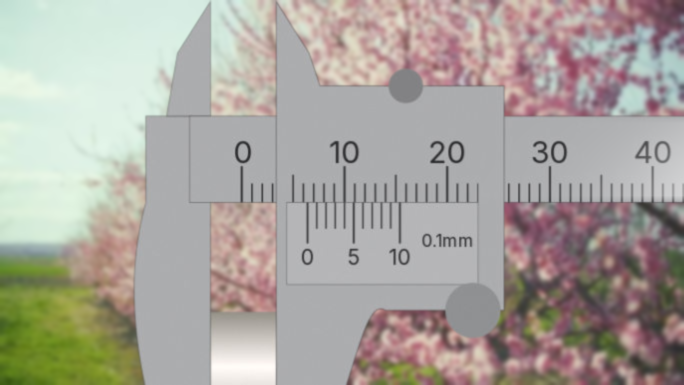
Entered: 6.4 mm
